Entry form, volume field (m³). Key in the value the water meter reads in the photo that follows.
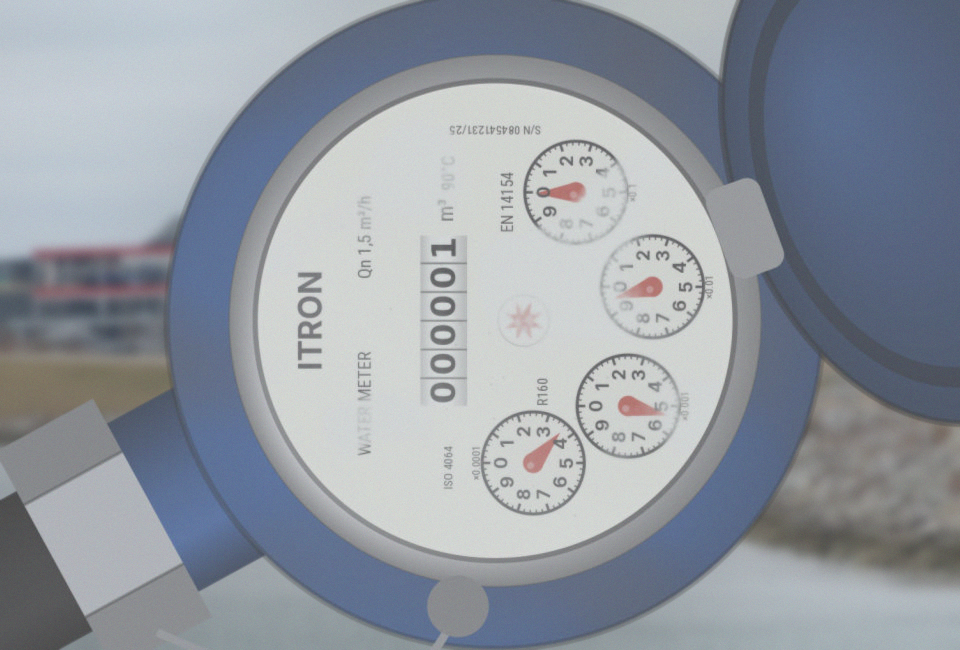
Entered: 0.9953 m³
